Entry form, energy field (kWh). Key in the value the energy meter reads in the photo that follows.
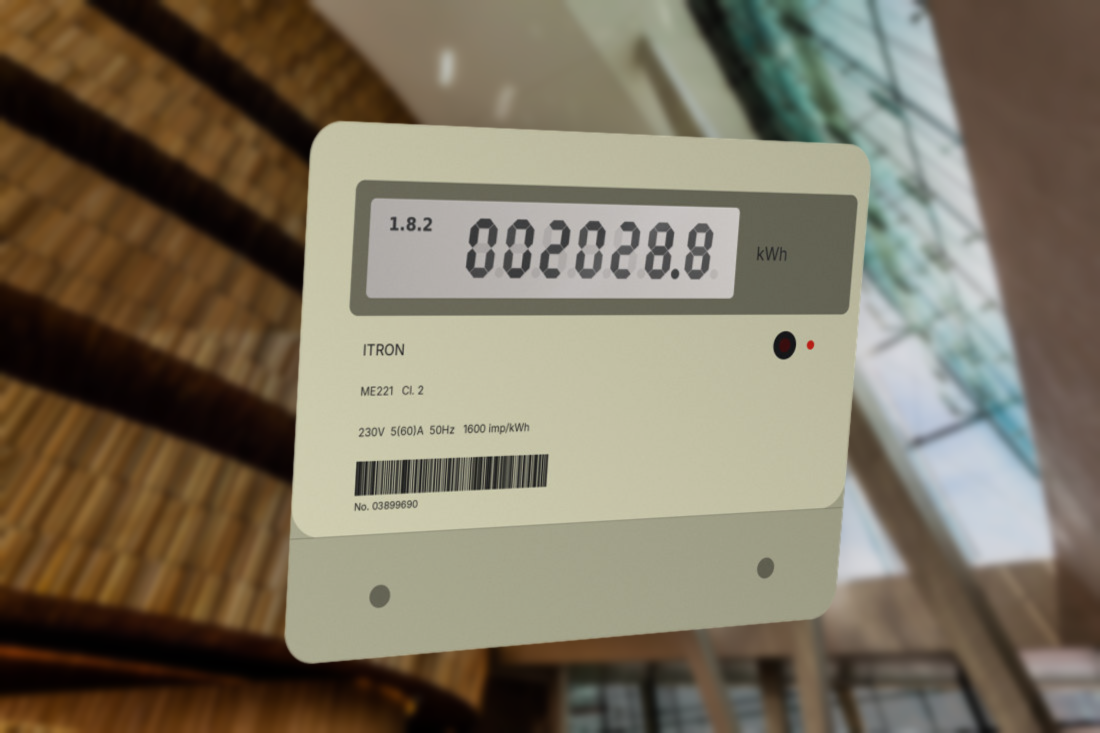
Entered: 2028.8 kWh
